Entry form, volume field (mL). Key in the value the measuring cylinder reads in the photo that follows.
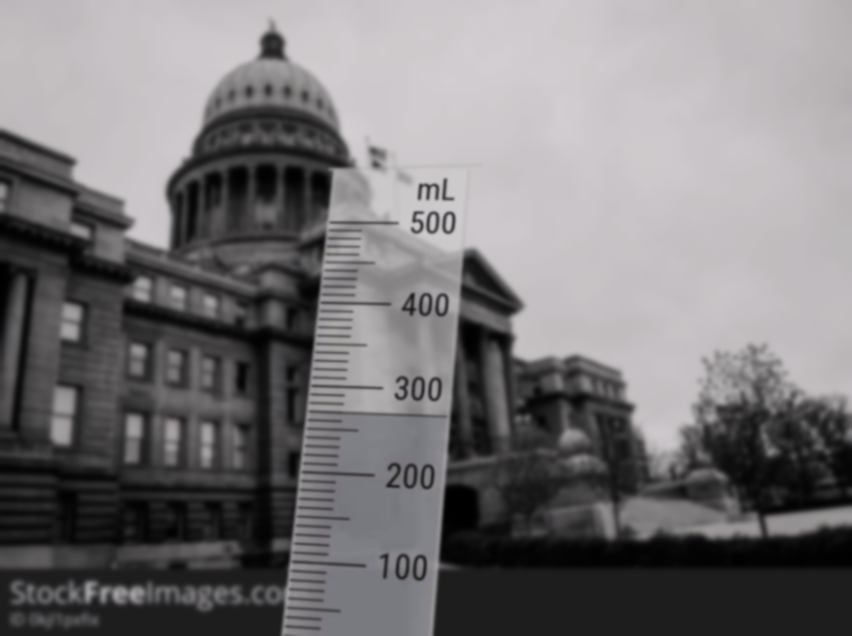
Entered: 270 mL
